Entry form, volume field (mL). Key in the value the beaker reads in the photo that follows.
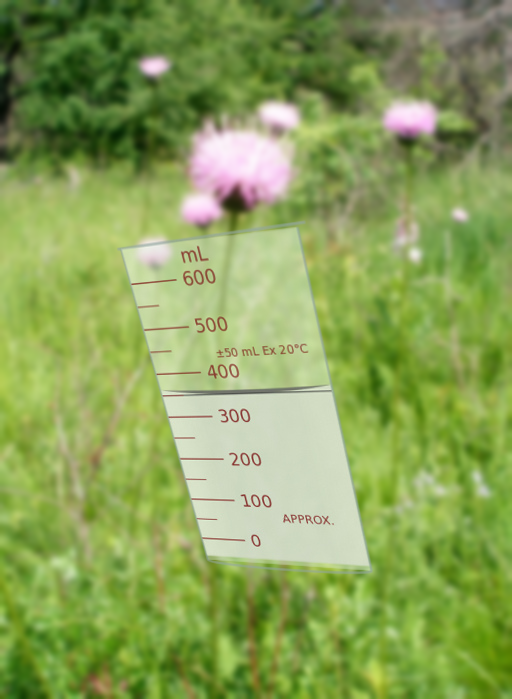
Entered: 350 mL
